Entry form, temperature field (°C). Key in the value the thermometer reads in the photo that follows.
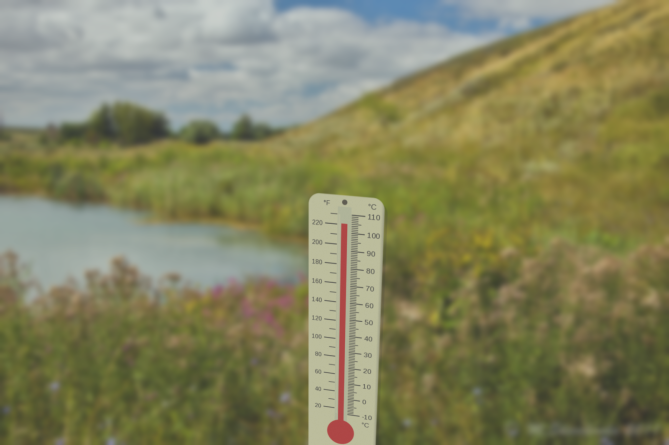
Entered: 105 °C
